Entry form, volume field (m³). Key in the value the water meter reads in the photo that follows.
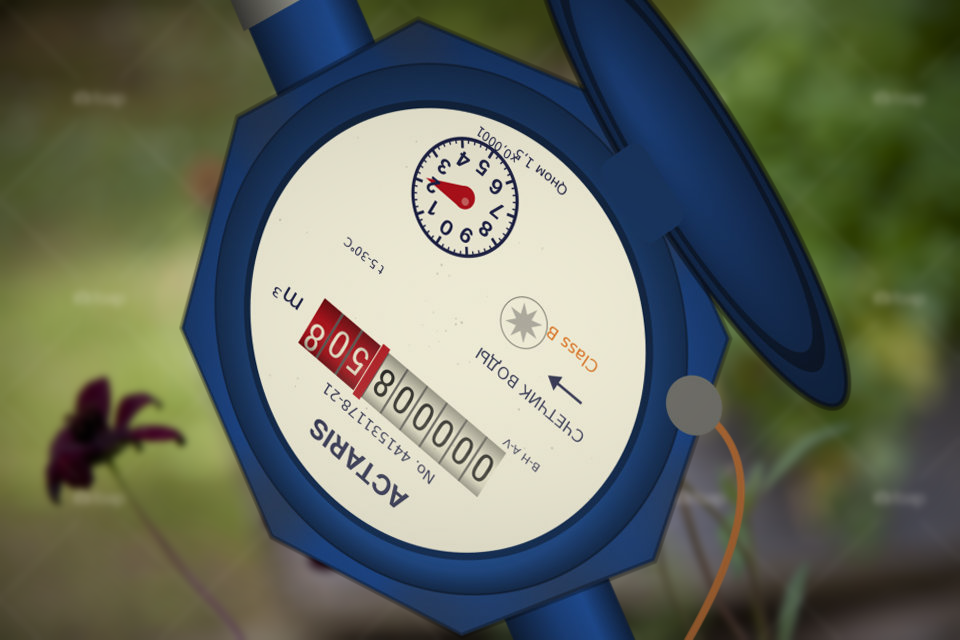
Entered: 8.5082 m³
